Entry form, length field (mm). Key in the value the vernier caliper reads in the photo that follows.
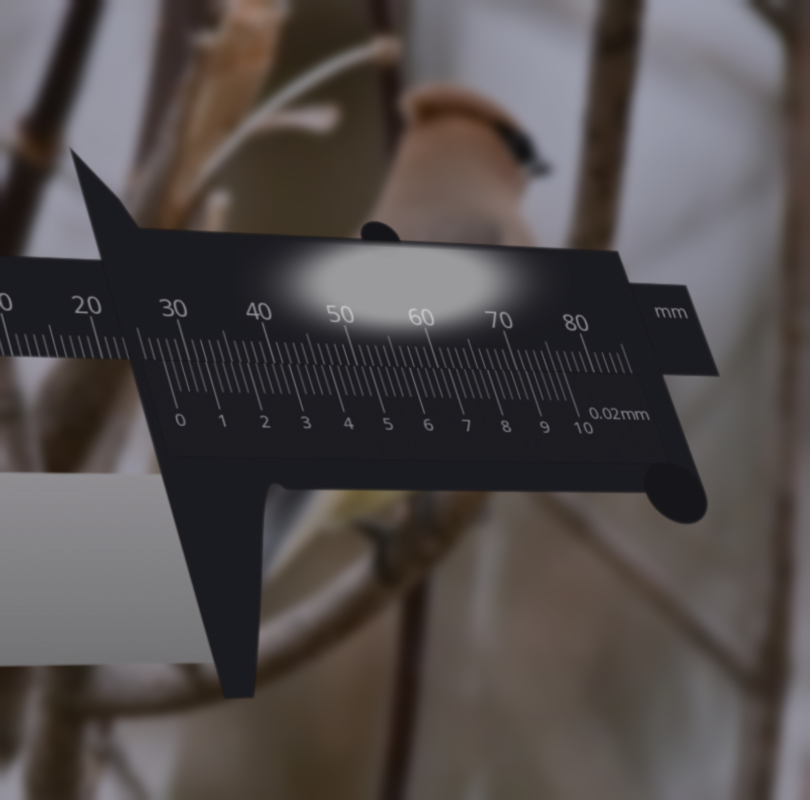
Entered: 27.0 mm
